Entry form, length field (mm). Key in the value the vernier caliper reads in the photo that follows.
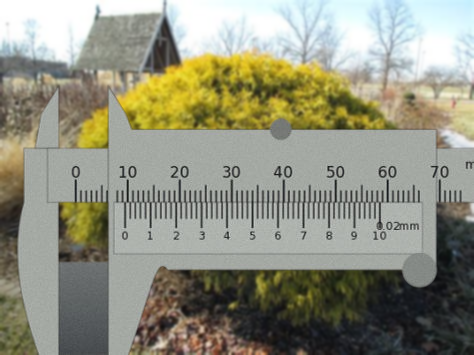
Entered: 9.5 mm
